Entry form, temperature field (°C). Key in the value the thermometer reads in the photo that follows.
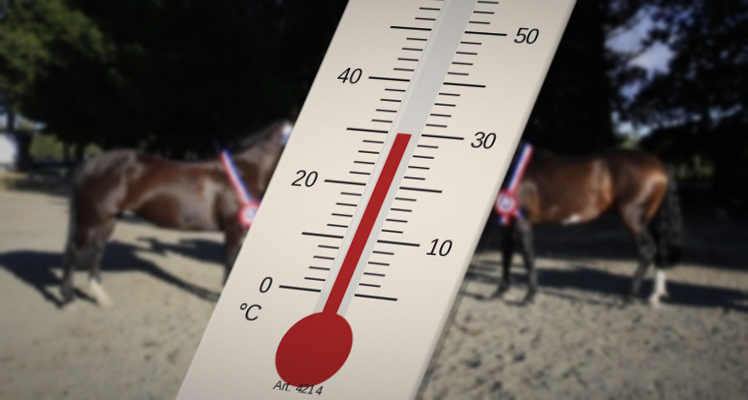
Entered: 30 °C
